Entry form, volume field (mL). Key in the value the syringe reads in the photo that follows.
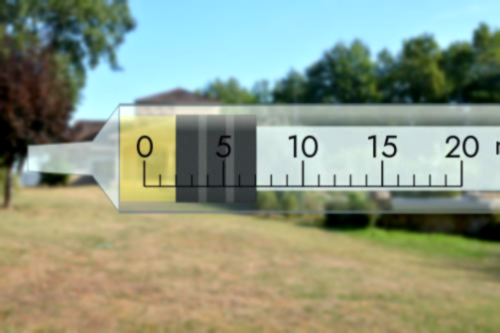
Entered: 2 mL
